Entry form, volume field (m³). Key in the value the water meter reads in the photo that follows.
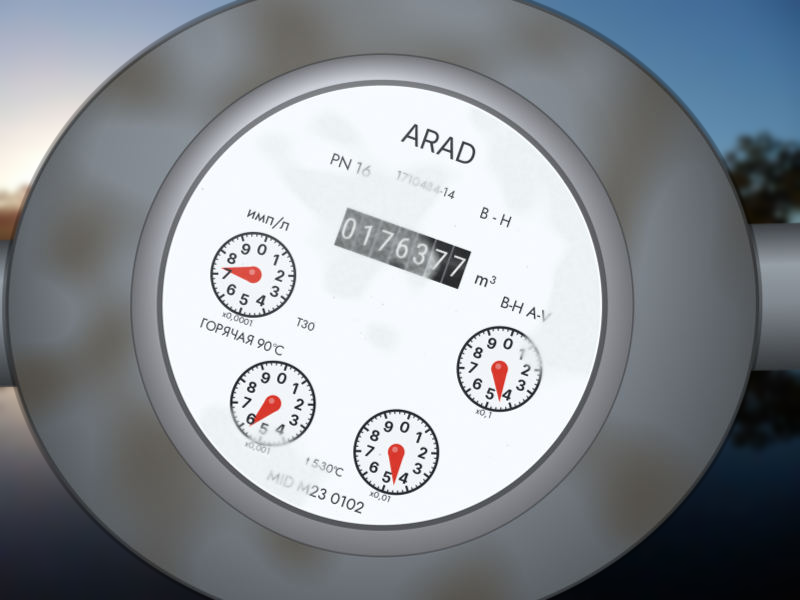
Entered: 176377.4457 m³
